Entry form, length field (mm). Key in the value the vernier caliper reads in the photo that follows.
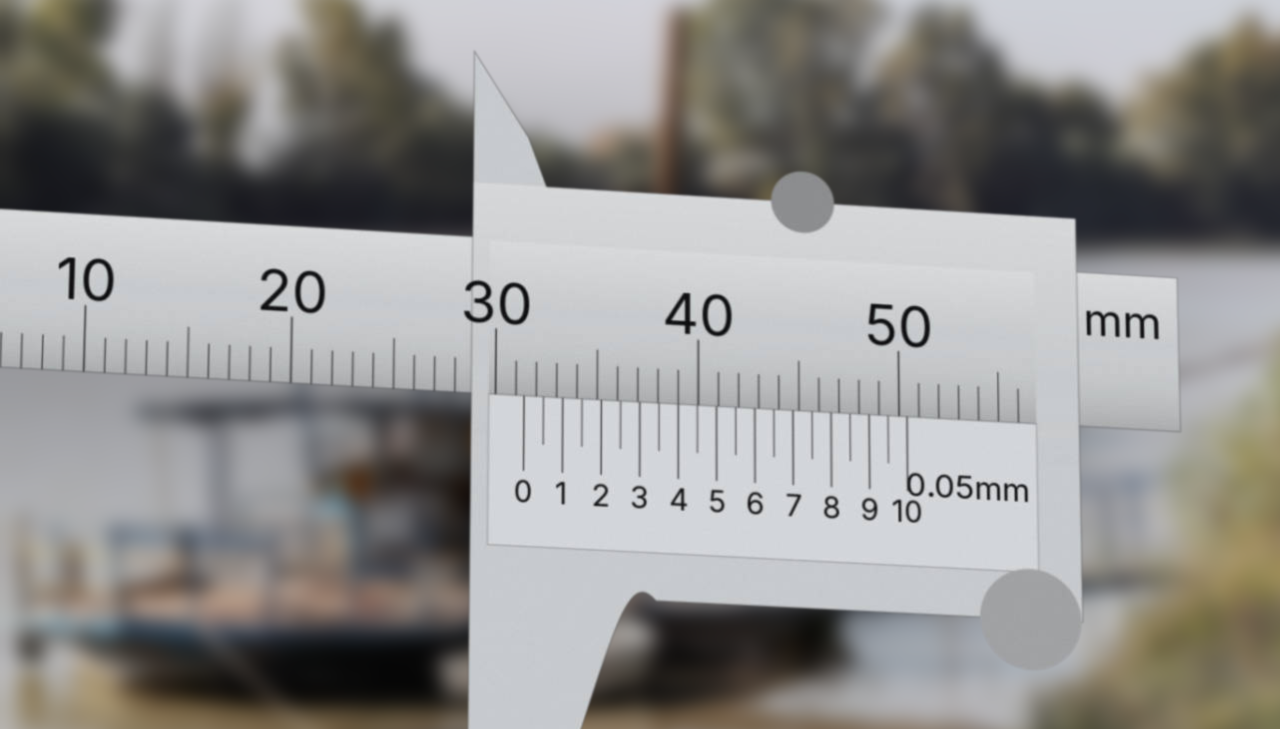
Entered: 31.4 mm
